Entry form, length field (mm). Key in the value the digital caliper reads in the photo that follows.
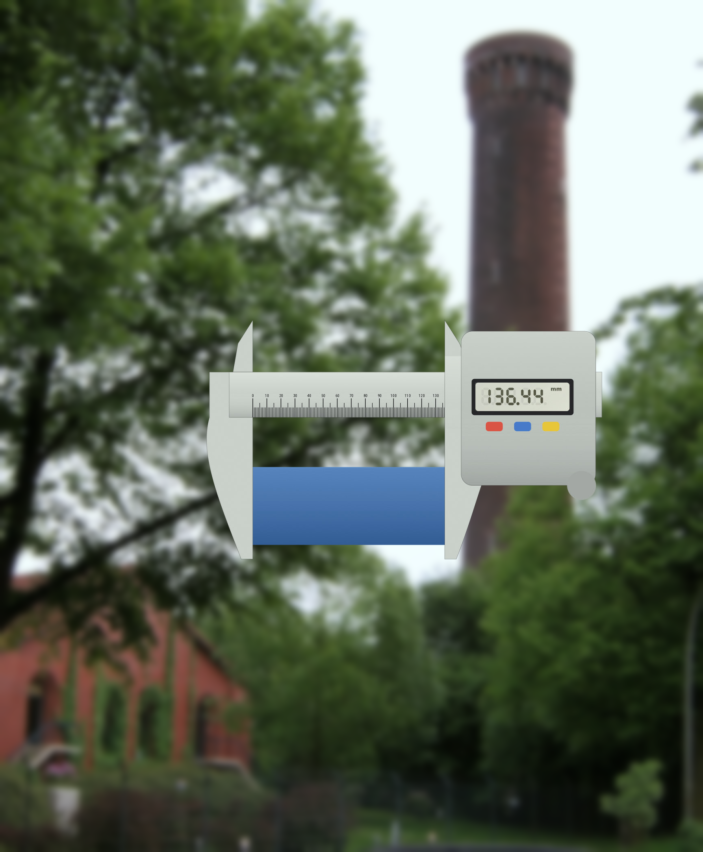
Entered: 136.44 mm
